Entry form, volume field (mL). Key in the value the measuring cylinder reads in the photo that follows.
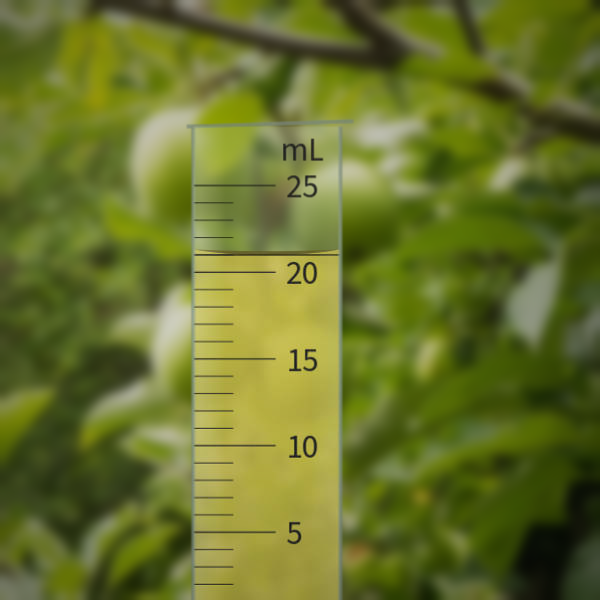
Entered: 21 mL
